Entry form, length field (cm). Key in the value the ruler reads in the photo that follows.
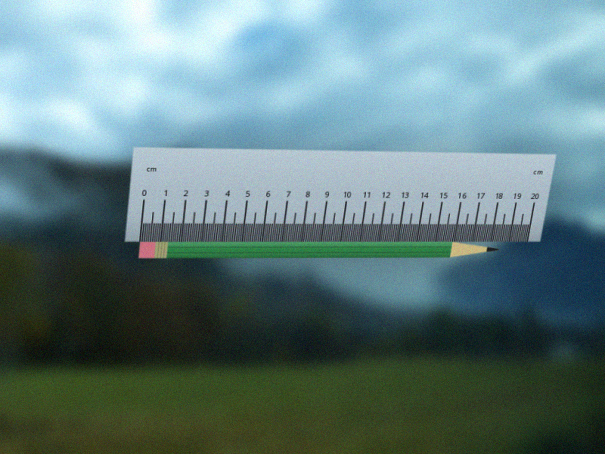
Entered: 18.5 cm
